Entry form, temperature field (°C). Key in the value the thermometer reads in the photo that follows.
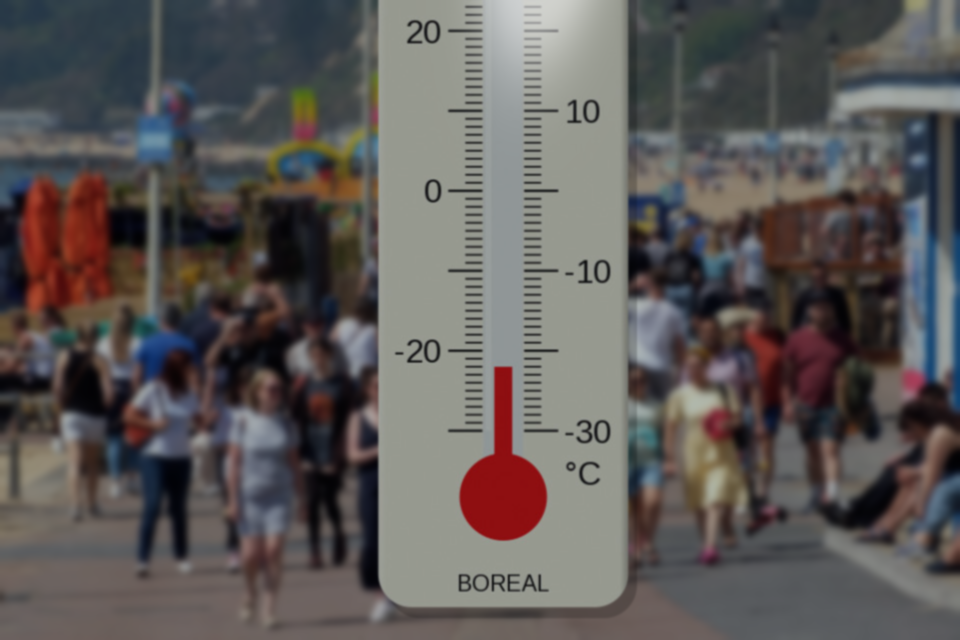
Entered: -22 °C
